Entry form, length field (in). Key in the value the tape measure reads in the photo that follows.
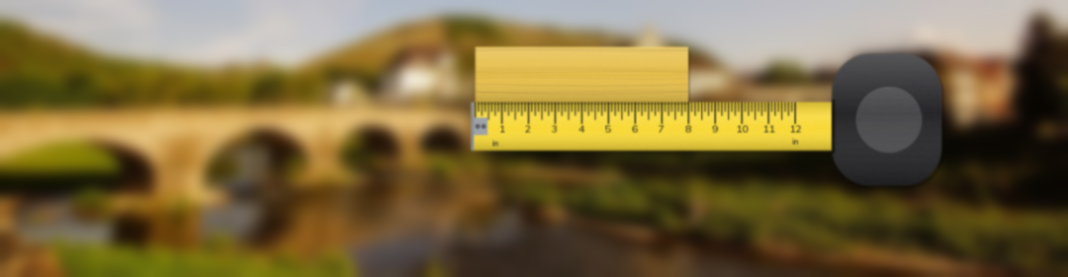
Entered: 8 in
